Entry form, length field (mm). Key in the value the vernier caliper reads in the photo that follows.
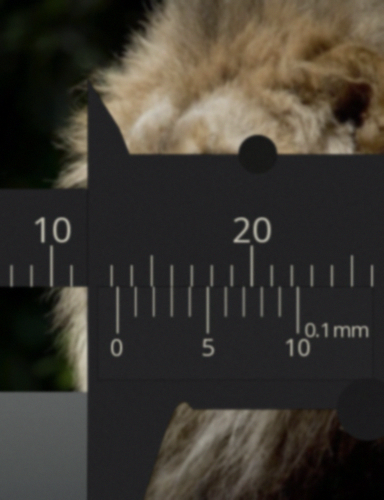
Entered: 13.3 mm
